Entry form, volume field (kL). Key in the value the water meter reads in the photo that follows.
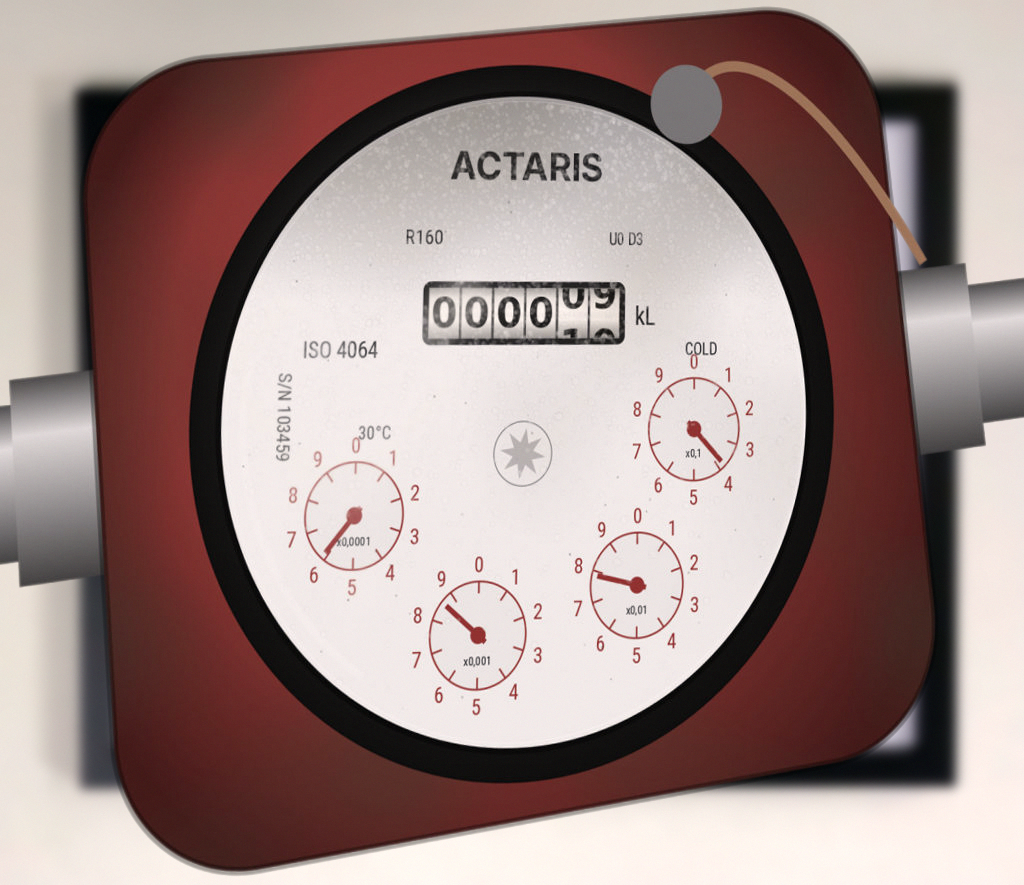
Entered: 9.3786 kL
